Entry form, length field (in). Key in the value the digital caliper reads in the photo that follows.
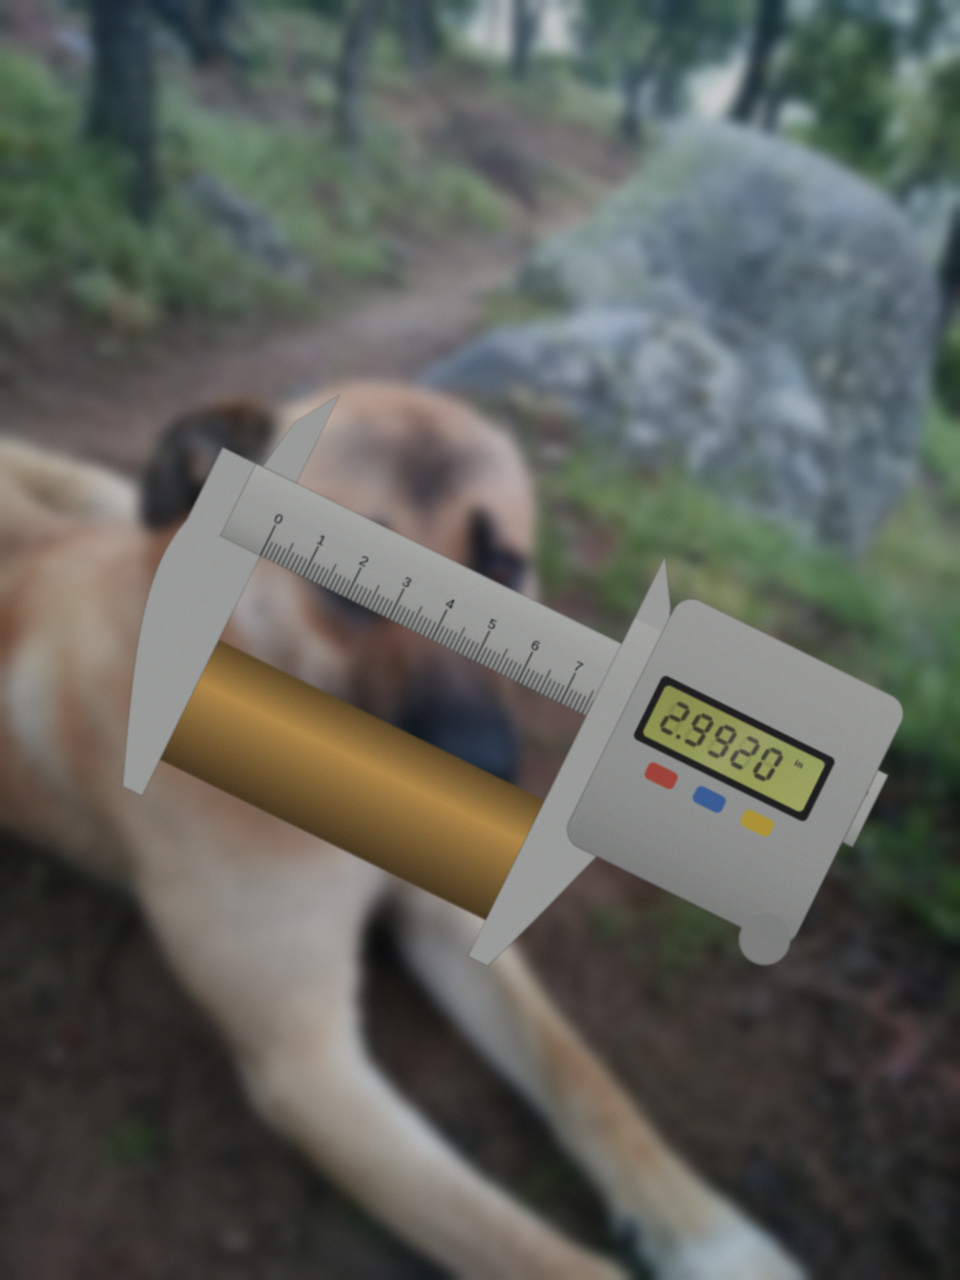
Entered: 2.9920 in
